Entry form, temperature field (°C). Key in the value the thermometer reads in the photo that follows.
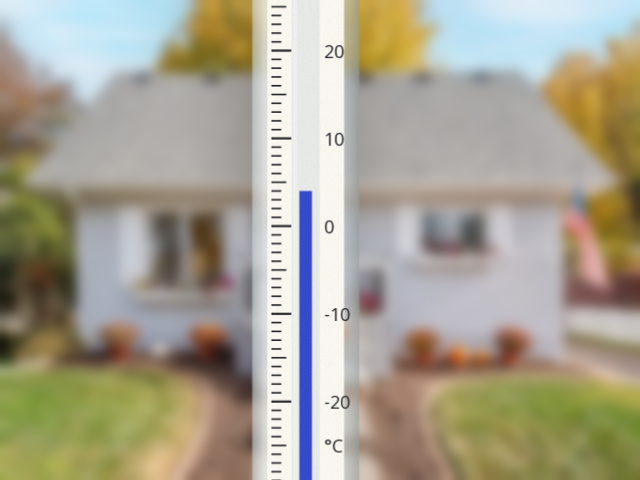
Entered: 4 °C
